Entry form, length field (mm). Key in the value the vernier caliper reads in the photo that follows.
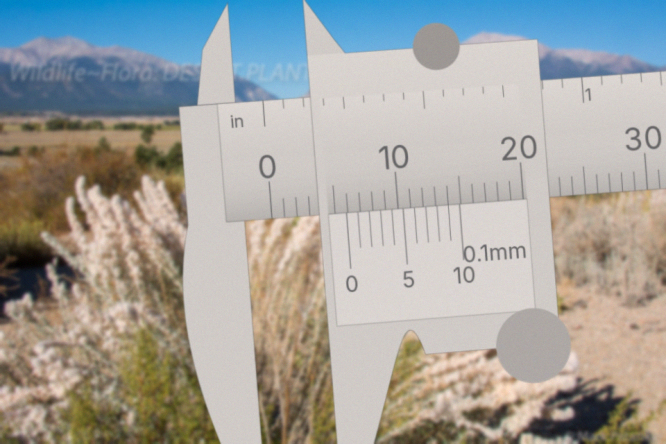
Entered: 5.9 mm
